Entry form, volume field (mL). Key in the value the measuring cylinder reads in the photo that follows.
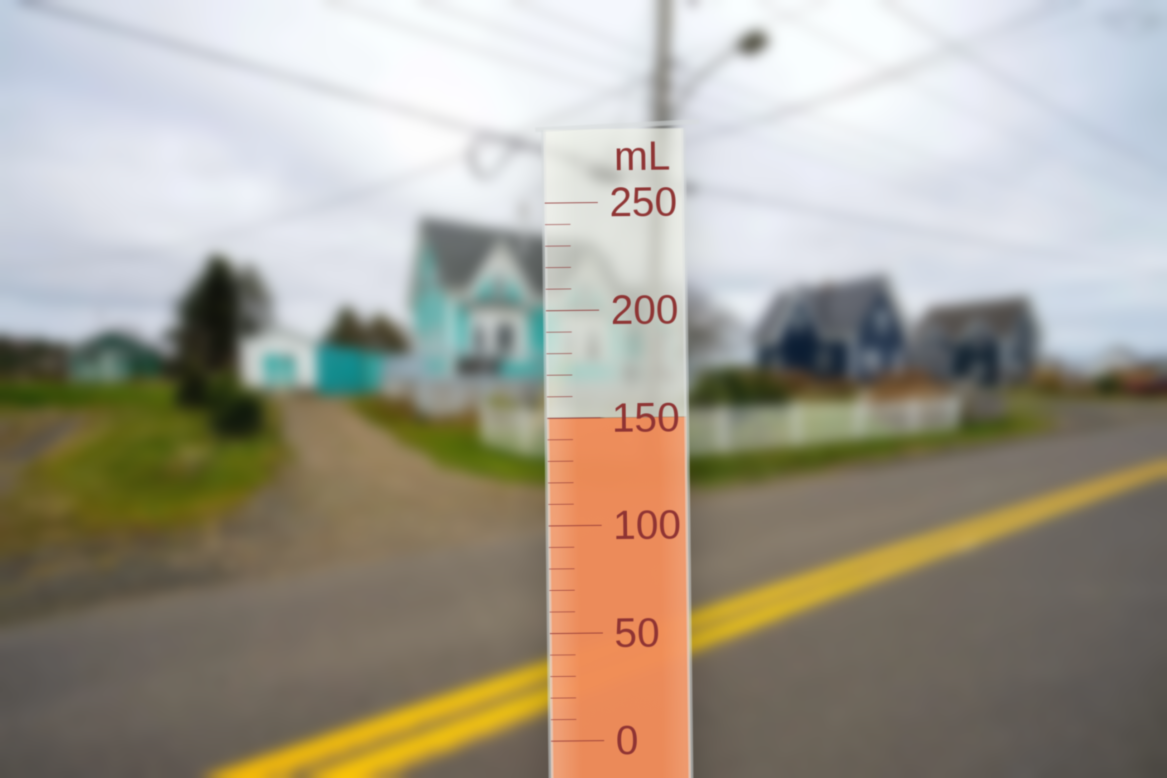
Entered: 150 mL
